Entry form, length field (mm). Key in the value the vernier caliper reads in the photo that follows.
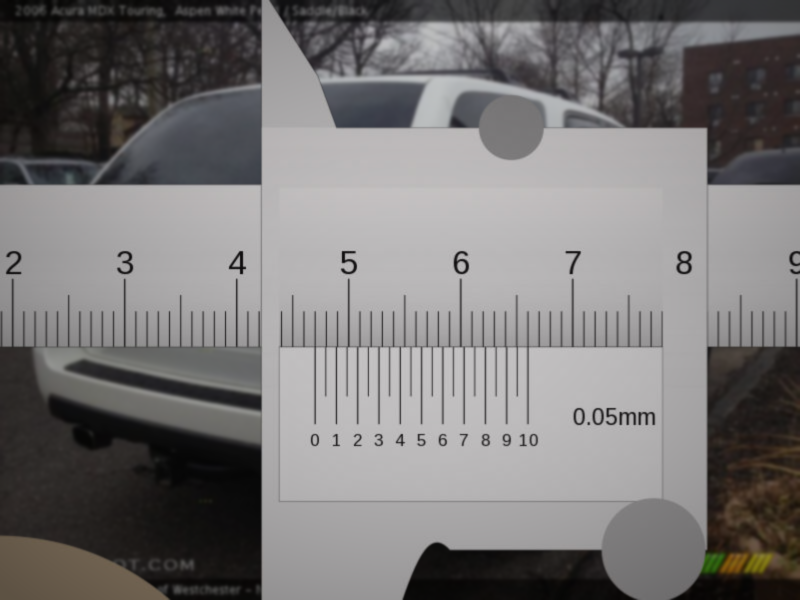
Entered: 47.0 mm
